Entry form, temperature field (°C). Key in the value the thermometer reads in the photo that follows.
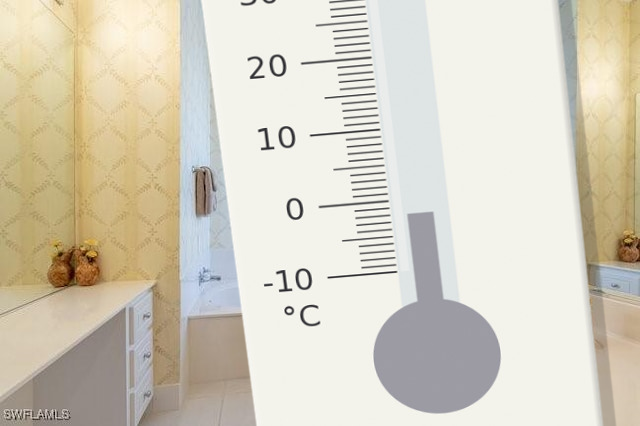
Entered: -2 °C
